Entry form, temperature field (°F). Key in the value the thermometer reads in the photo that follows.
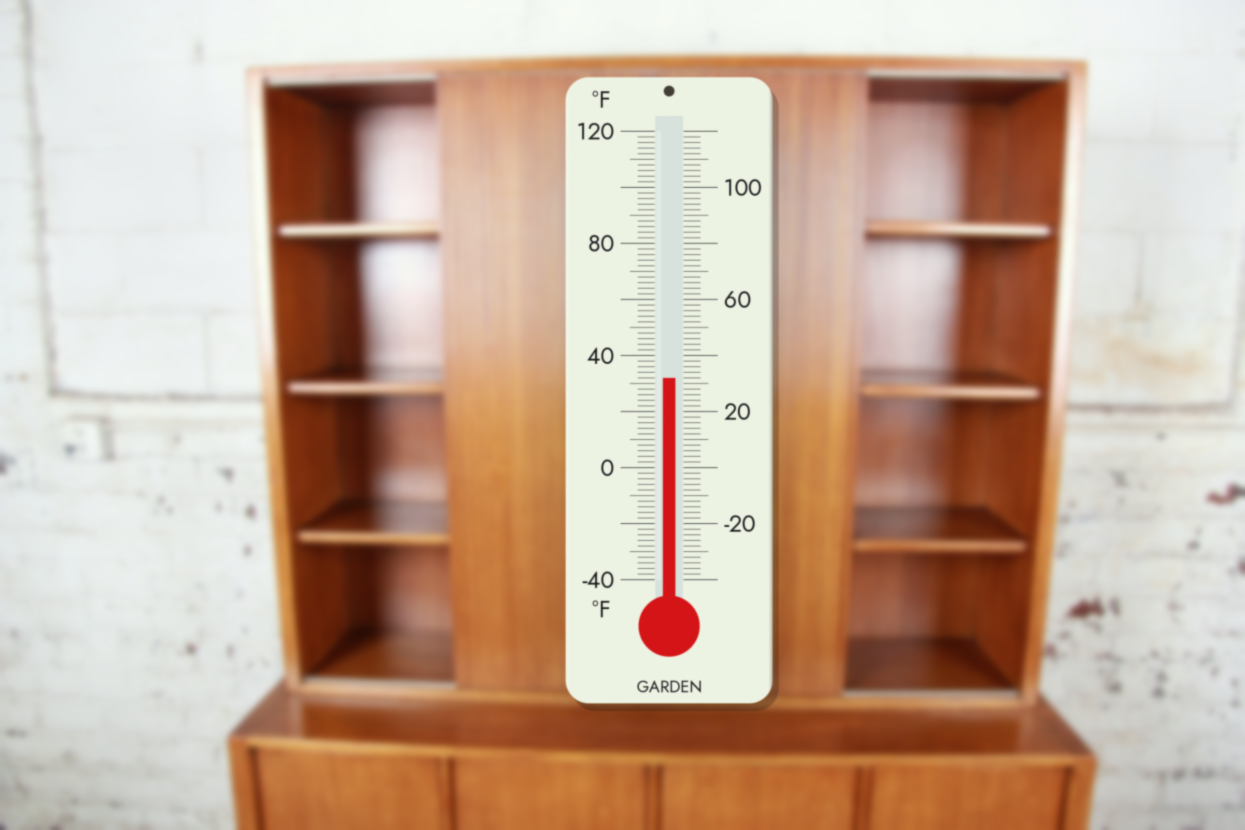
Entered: 32 °F
